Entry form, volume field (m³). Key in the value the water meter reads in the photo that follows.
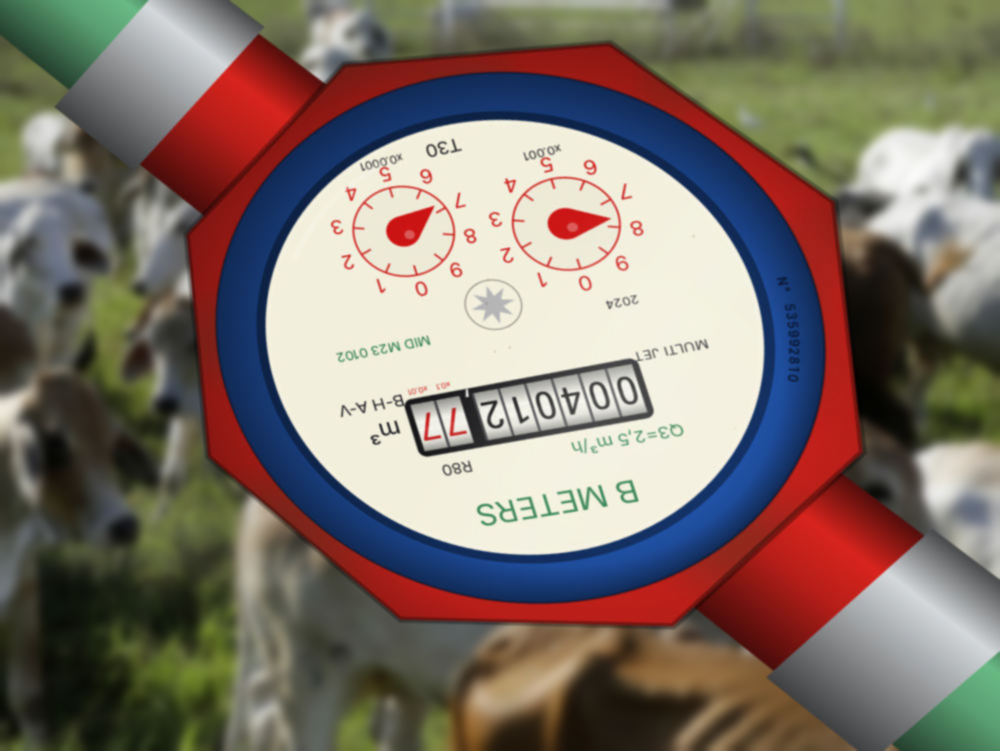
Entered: 4012.7776 m³
